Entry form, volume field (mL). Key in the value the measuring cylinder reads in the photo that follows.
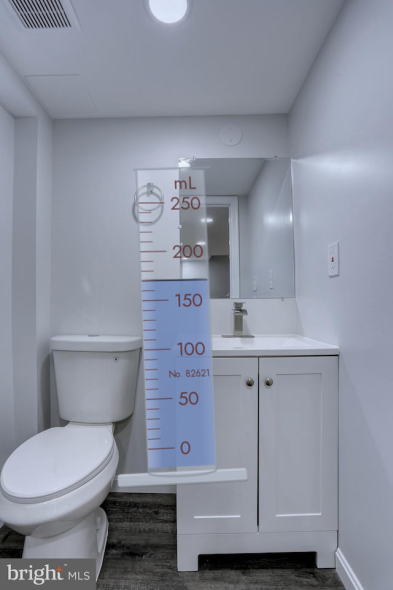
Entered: 170 mL
